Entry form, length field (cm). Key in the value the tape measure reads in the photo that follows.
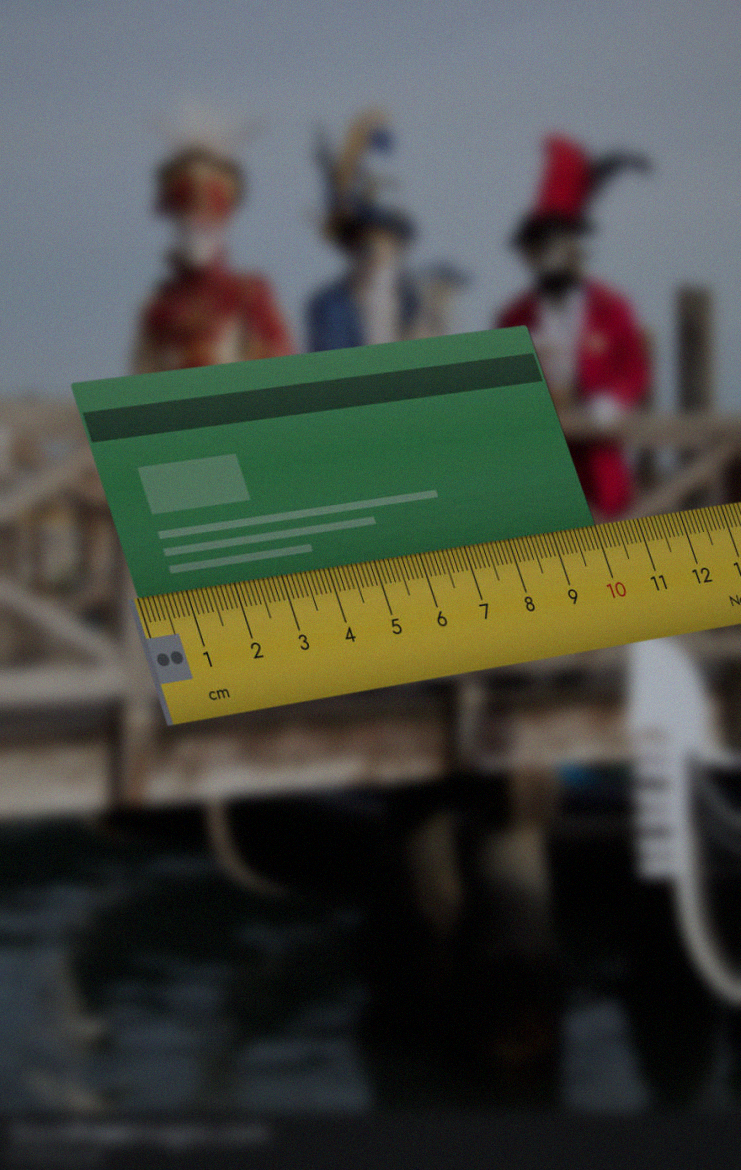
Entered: 10 cm
